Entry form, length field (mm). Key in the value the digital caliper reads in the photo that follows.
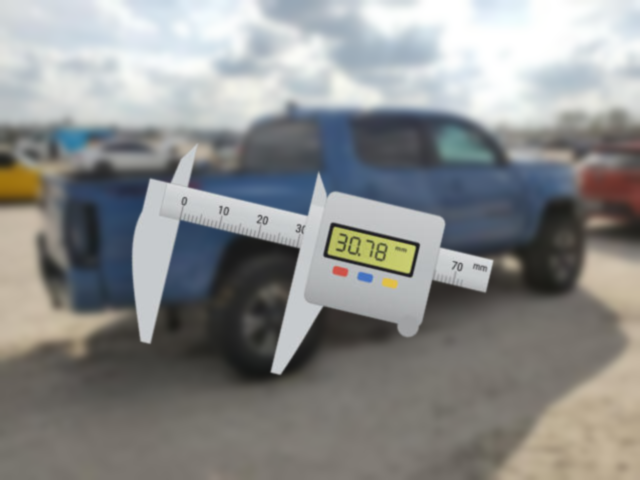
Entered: 30.78 mm
